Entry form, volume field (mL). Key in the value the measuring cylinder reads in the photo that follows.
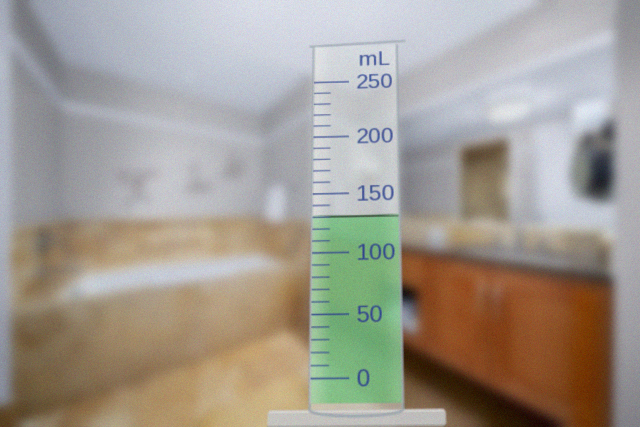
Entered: 130 mL
